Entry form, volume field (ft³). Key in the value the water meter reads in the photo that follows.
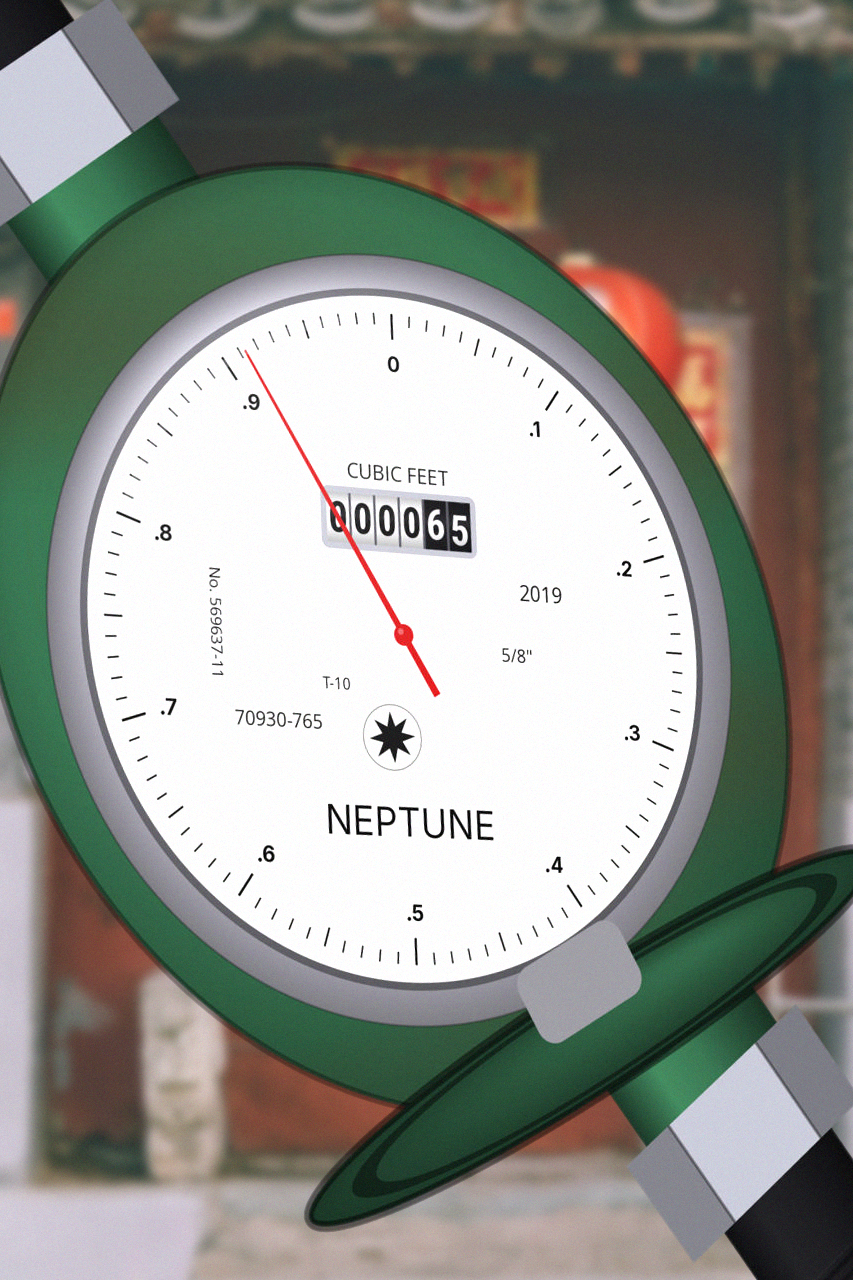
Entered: 64.91 ft³
